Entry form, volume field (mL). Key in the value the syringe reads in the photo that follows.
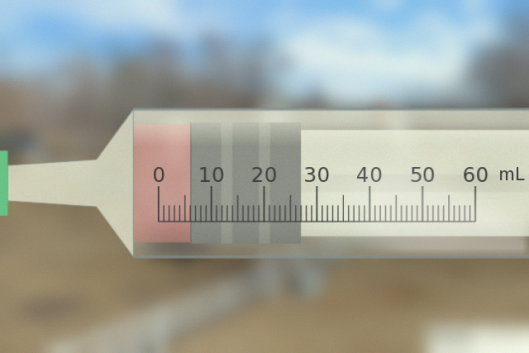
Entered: 6 mL
